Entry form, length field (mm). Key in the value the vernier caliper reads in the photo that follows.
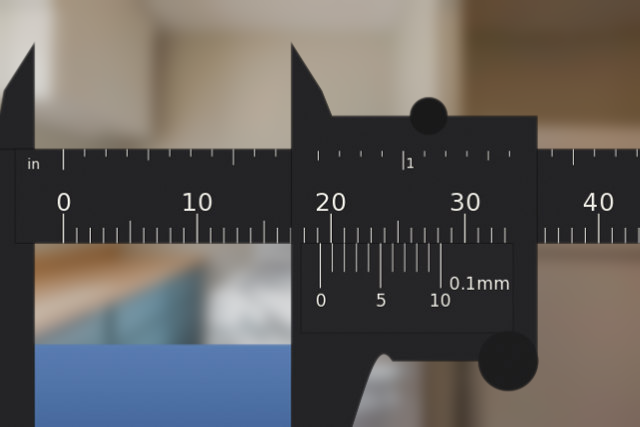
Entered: 19.2 mm
